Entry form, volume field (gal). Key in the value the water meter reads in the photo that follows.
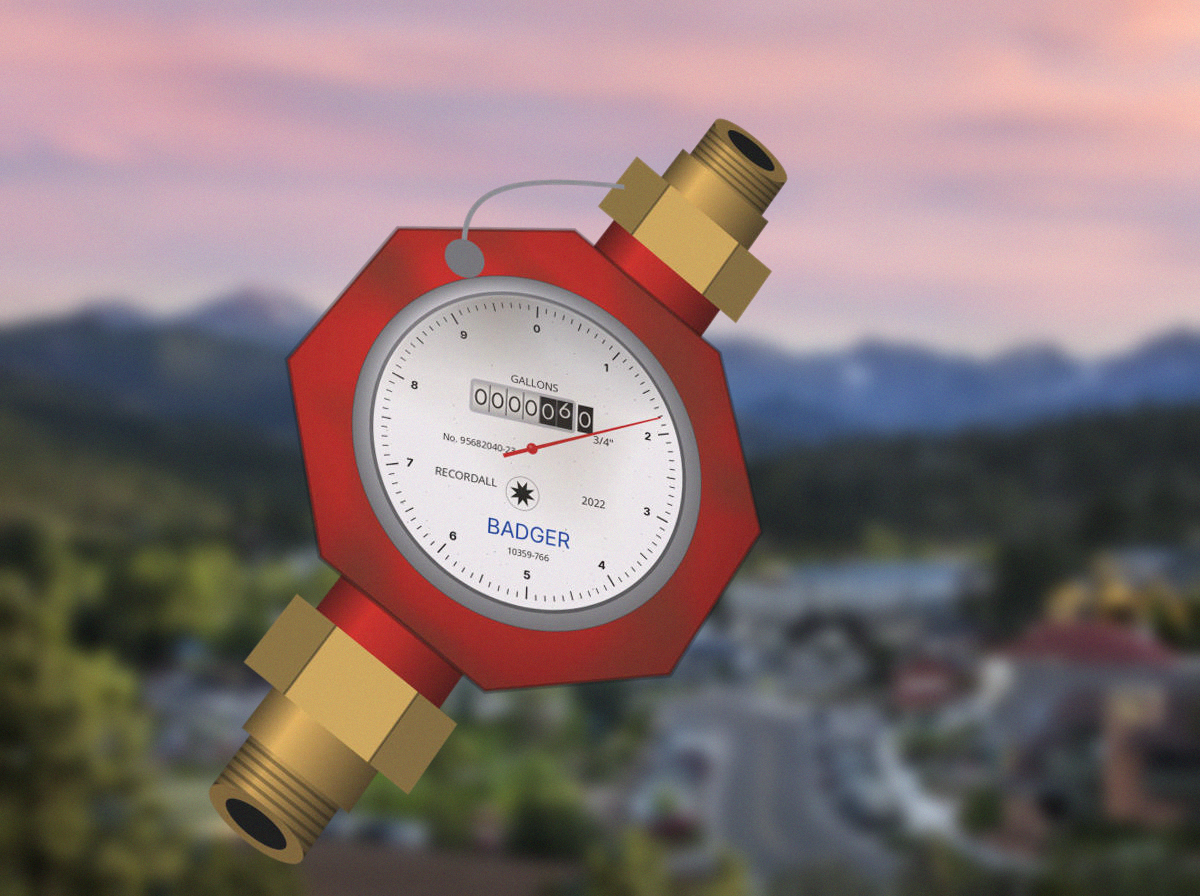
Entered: 61.8 gal
